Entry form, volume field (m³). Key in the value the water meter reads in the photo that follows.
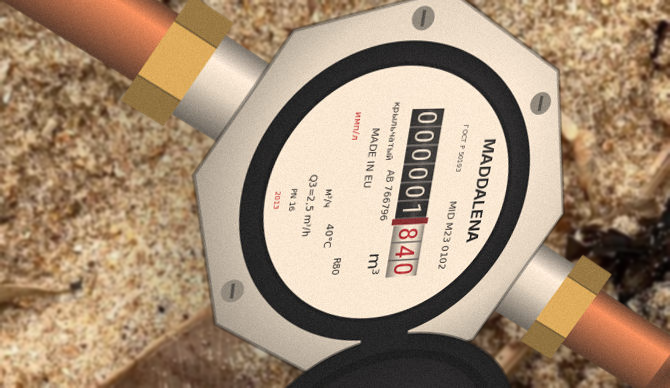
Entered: 1.840 m³
